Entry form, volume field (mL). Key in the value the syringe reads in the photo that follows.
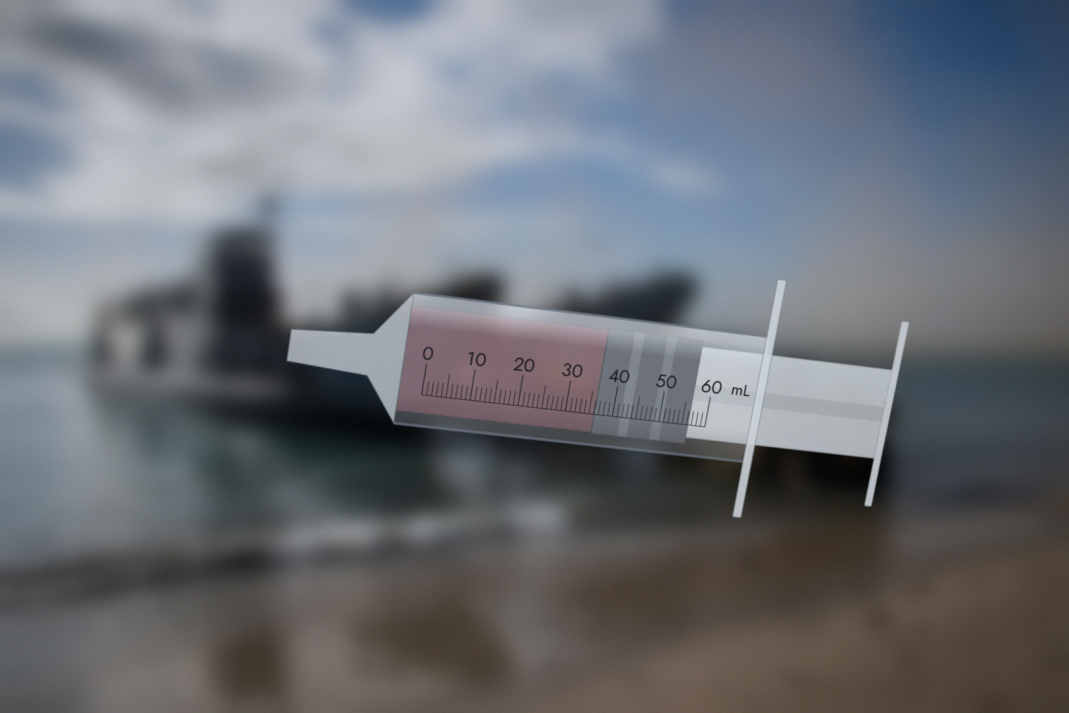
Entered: 36 mL
